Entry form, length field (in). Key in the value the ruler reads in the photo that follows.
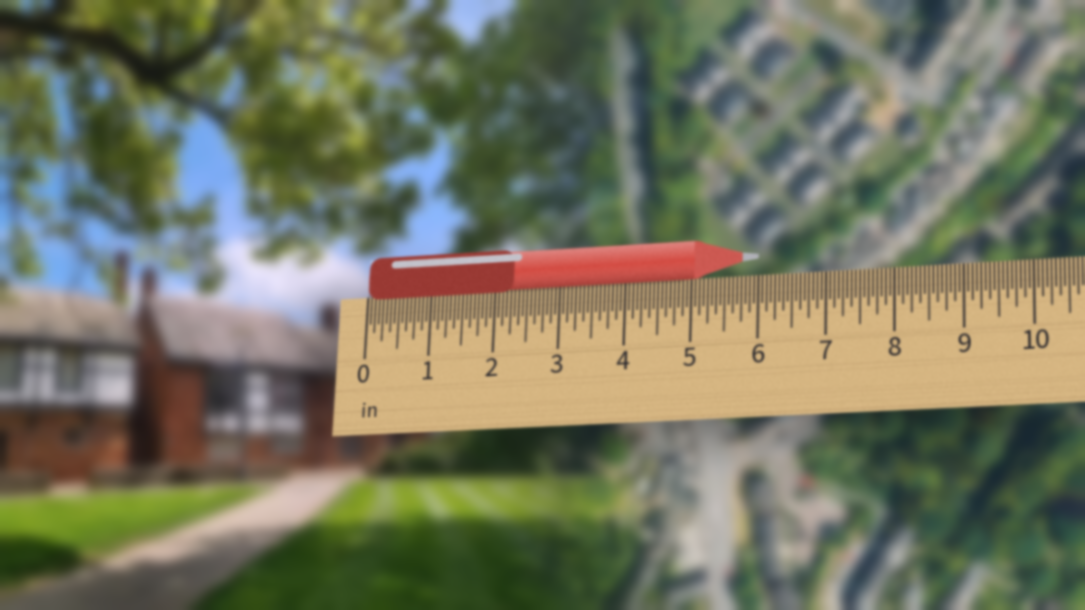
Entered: 6 in
